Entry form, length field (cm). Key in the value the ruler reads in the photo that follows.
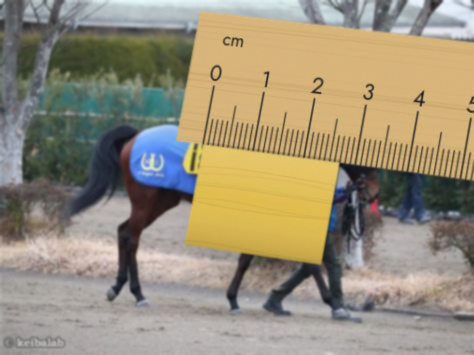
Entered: 2.7 cm
